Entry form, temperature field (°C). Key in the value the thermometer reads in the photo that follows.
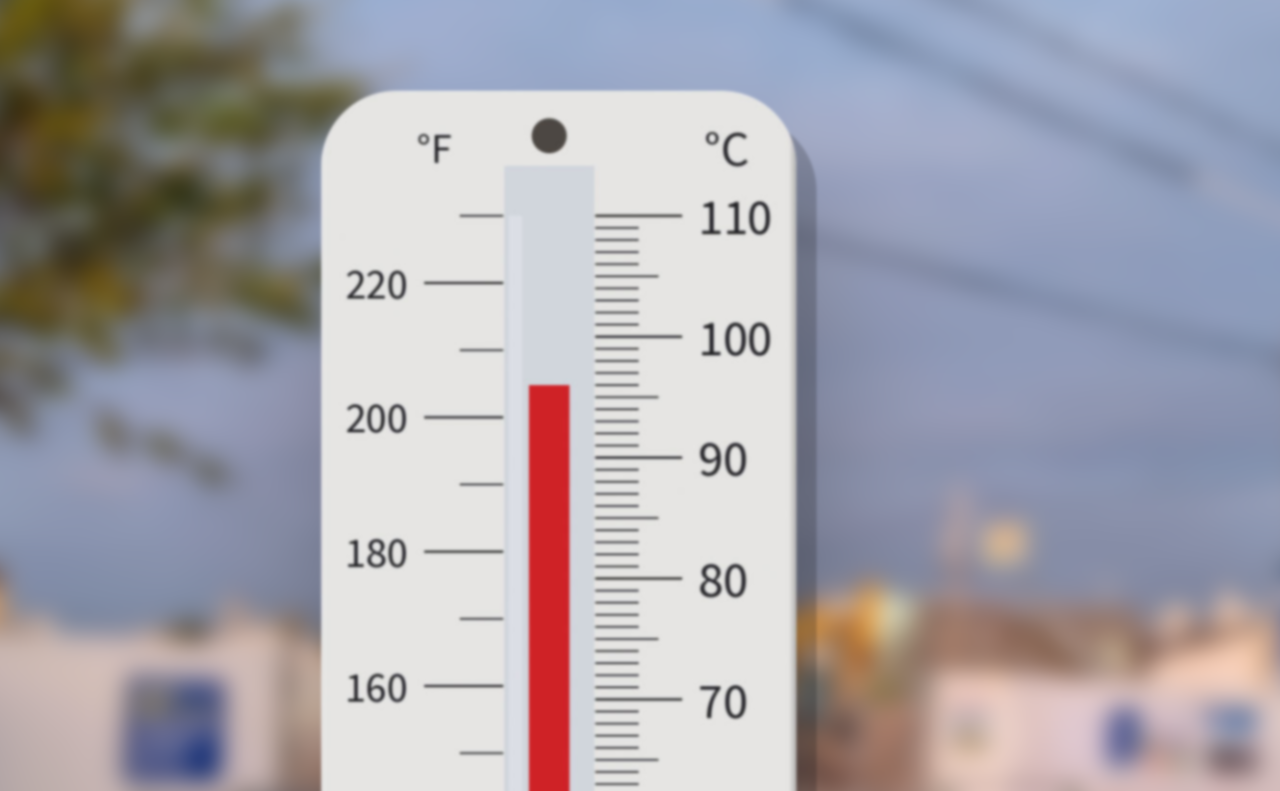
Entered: 96 °C
